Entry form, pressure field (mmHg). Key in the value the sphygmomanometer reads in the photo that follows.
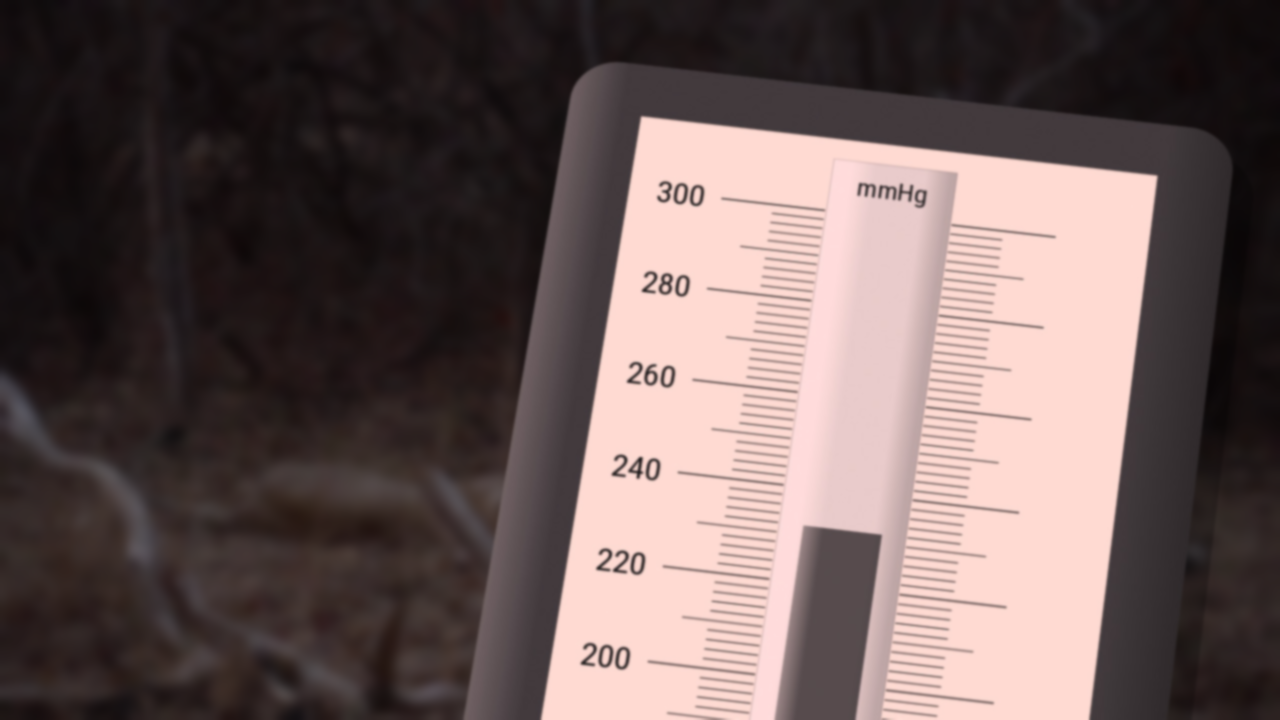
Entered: 232 mmHg
